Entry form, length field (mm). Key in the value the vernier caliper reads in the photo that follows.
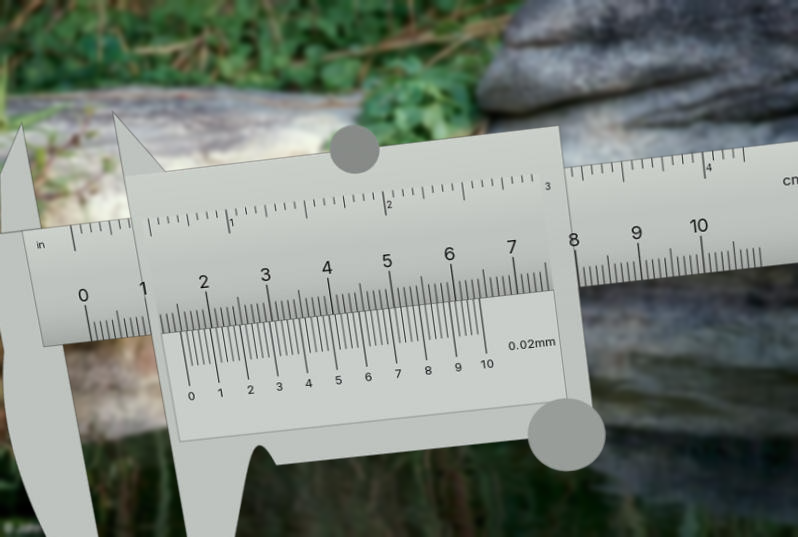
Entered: 14.8 mm
